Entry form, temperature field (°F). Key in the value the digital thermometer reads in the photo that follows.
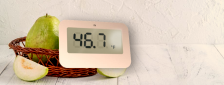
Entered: 46.7 °F
